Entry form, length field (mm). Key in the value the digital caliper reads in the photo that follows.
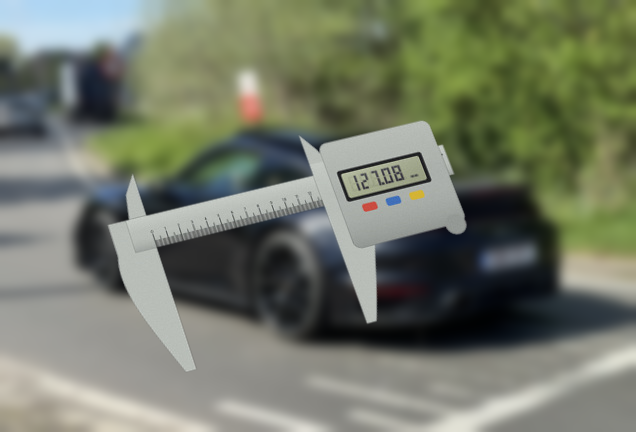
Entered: 127.08 mm
